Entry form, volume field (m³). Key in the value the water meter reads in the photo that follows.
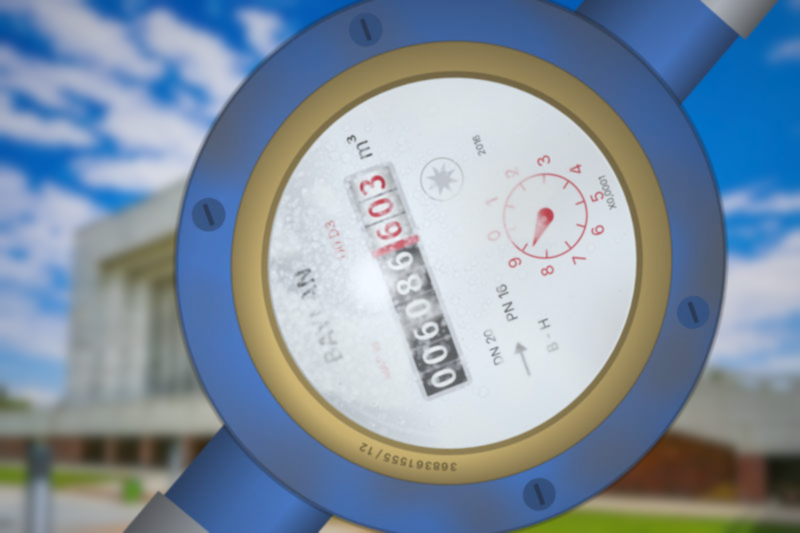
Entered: 6086.6038 m³
